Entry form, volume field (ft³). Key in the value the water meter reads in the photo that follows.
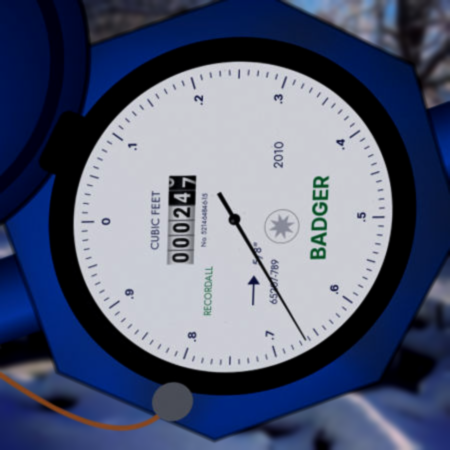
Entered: 246.66 ft³
